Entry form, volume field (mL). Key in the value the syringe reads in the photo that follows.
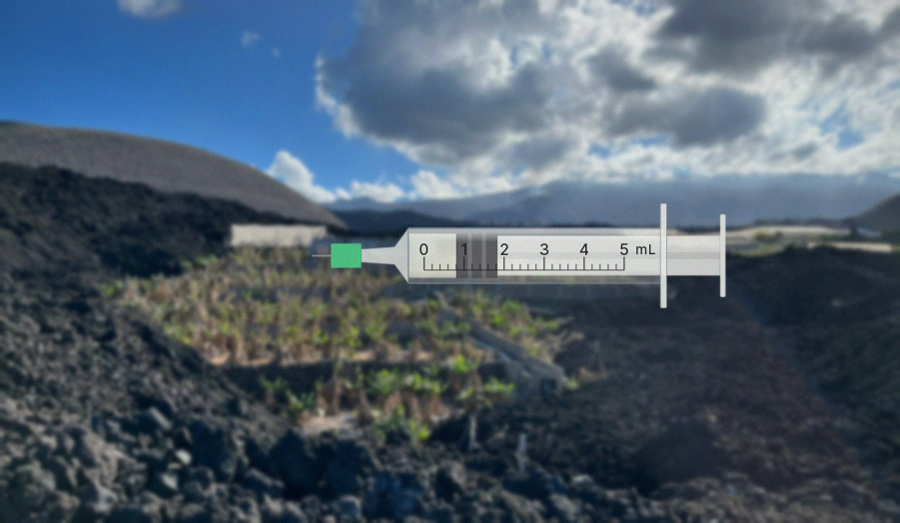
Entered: 0.8 mL
